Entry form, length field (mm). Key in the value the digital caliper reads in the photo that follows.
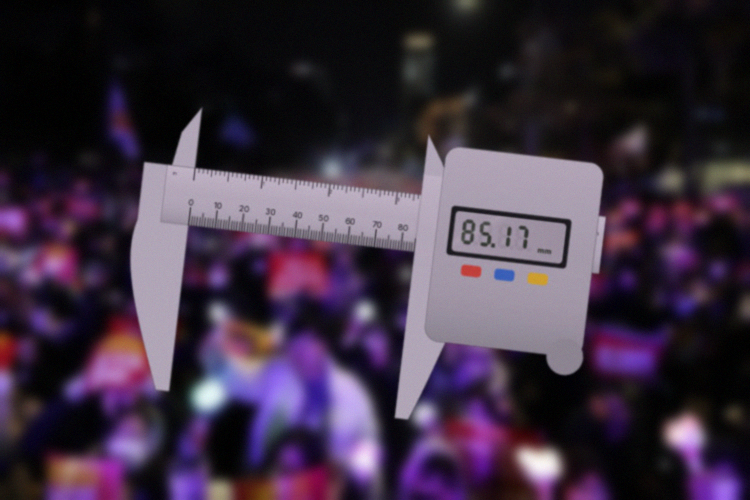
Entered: 85.17 mm
